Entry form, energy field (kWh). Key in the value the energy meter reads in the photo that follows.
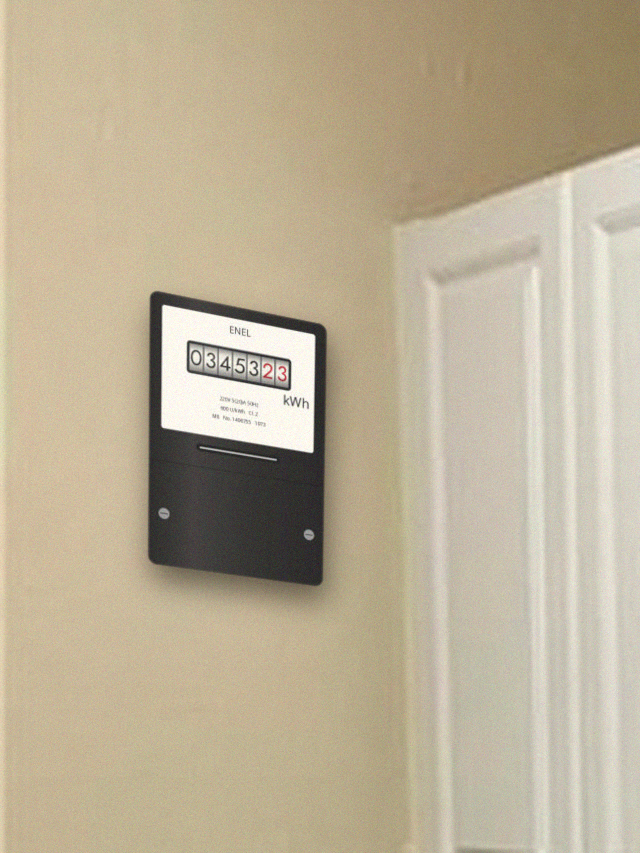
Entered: 3453.23 kWh
